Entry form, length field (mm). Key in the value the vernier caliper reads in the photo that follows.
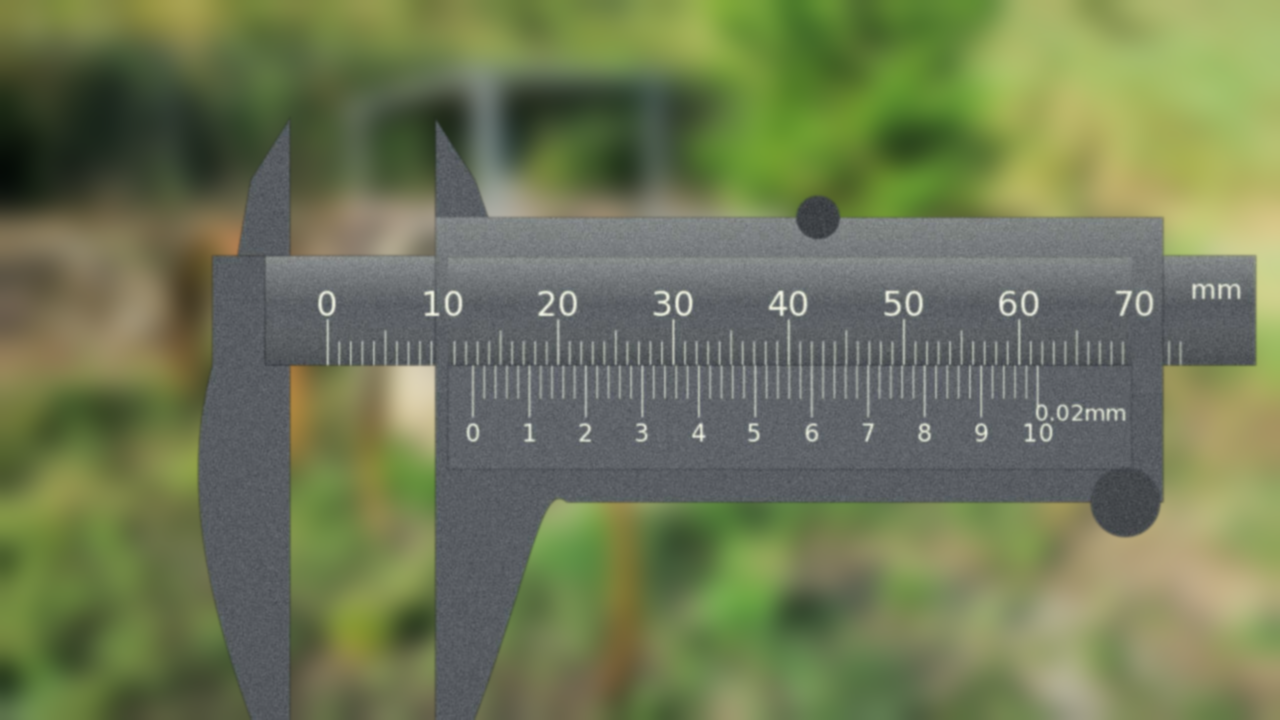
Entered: 12.6 mm
